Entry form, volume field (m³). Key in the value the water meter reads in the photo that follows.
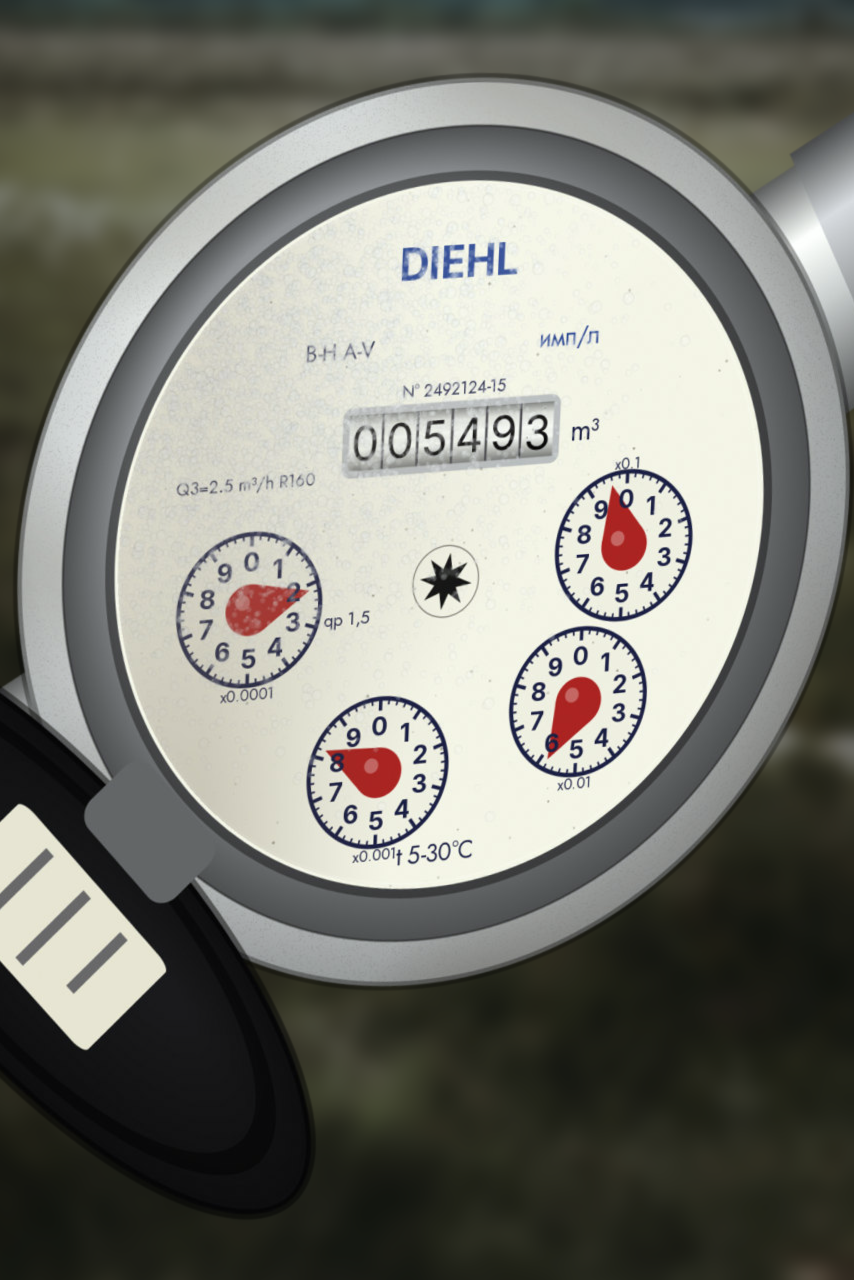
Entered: 5492.9582 m³
